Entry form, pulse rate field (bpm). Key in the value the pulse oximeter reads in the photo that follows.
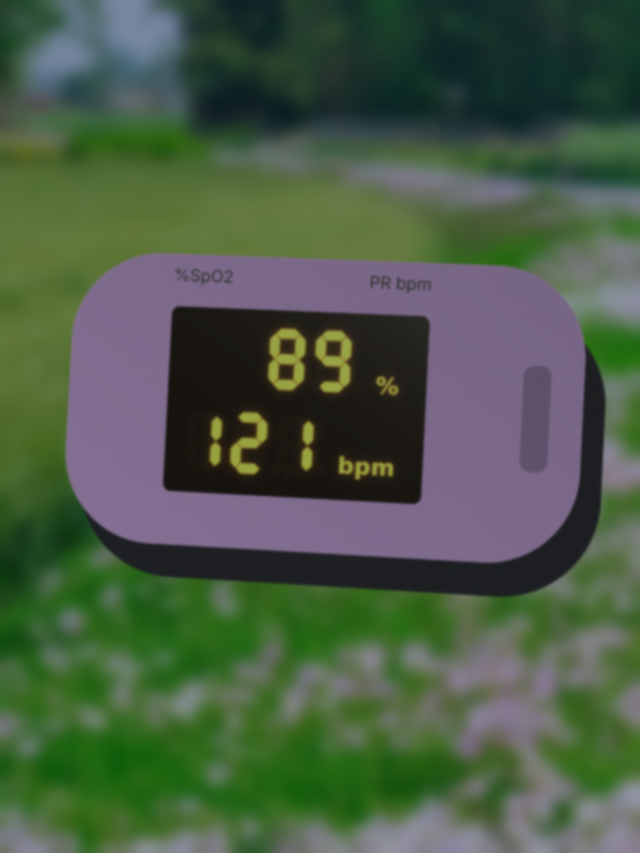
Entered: 121 bpm
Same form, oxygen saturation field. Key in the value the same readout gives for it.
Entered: 89 %
